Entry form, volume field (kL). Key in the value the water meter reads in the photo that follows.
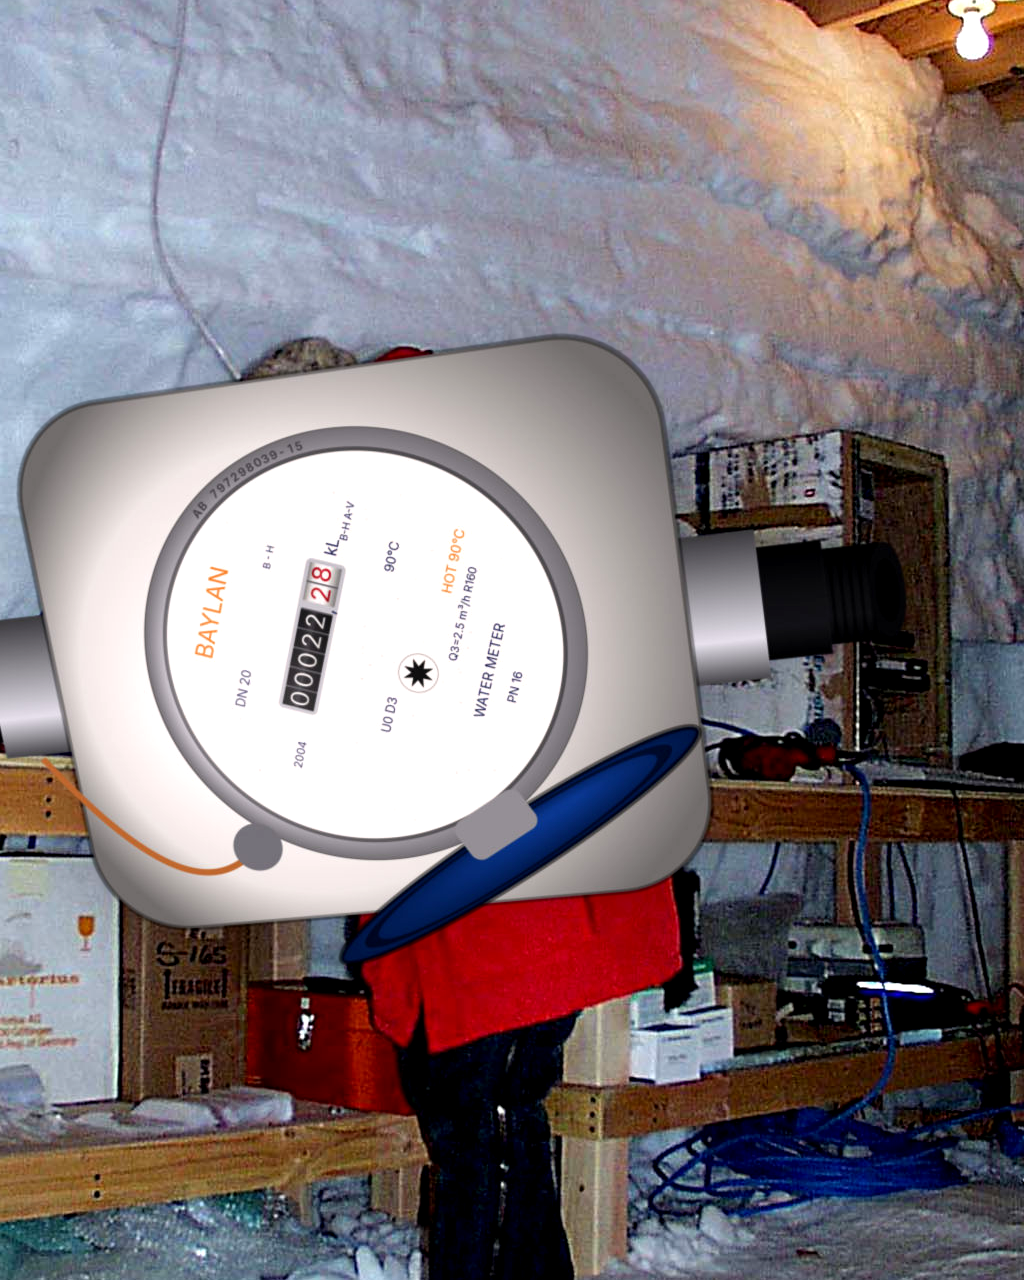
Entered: 22.28 kL
